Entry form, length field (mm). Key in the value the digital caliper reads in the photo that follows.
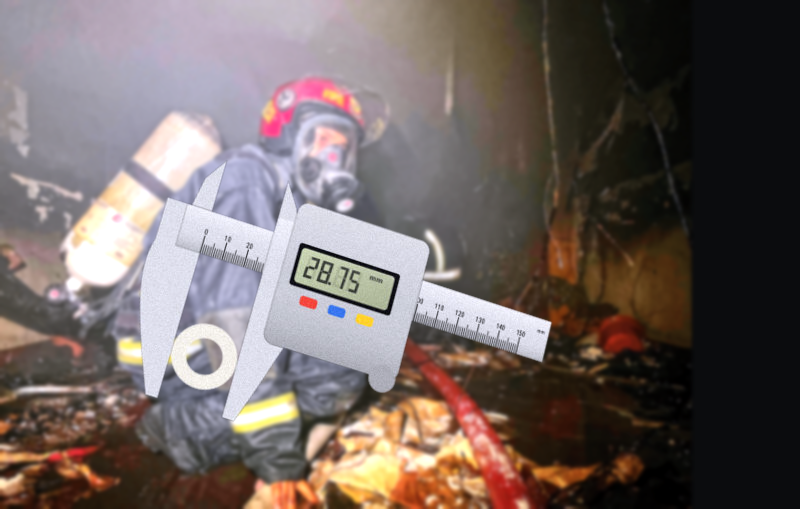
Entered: 28.75 mm
